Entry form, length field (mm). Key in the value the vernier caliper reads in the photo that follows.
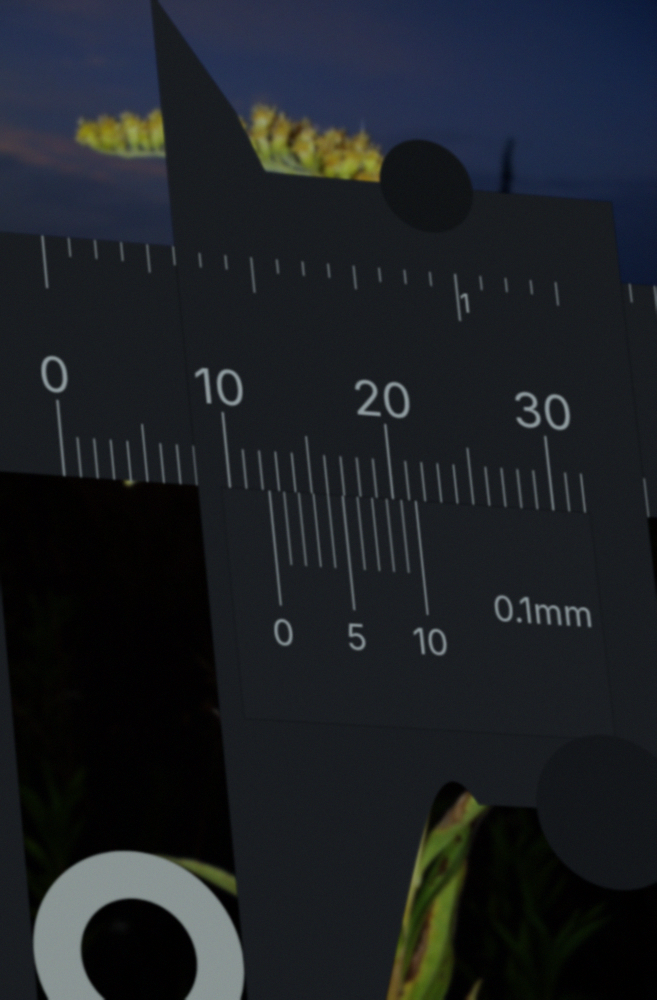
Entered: 12.4 mm
